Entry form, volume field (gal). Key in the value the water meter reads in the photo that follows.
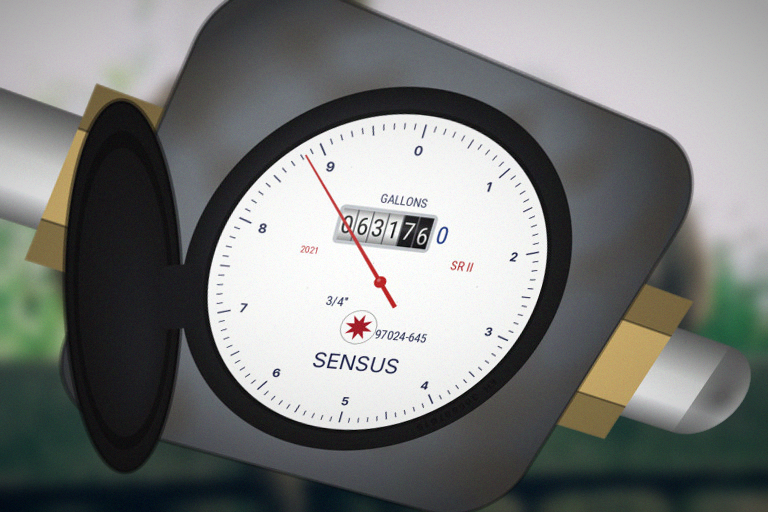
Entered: 631758.8 gal
